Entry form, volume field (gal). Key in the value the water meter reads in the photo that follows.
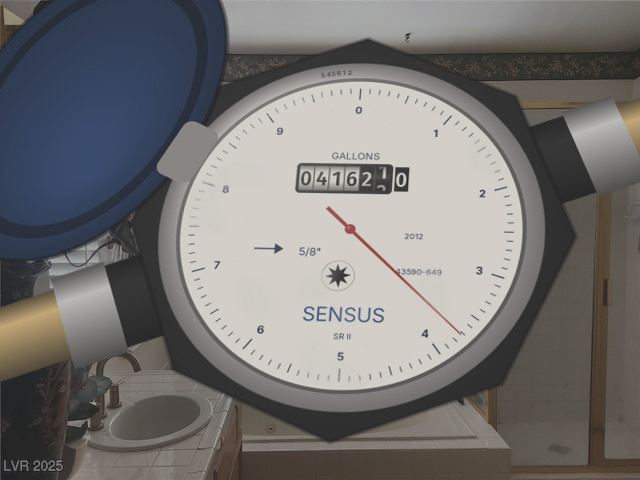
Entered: 416213.7 gal
